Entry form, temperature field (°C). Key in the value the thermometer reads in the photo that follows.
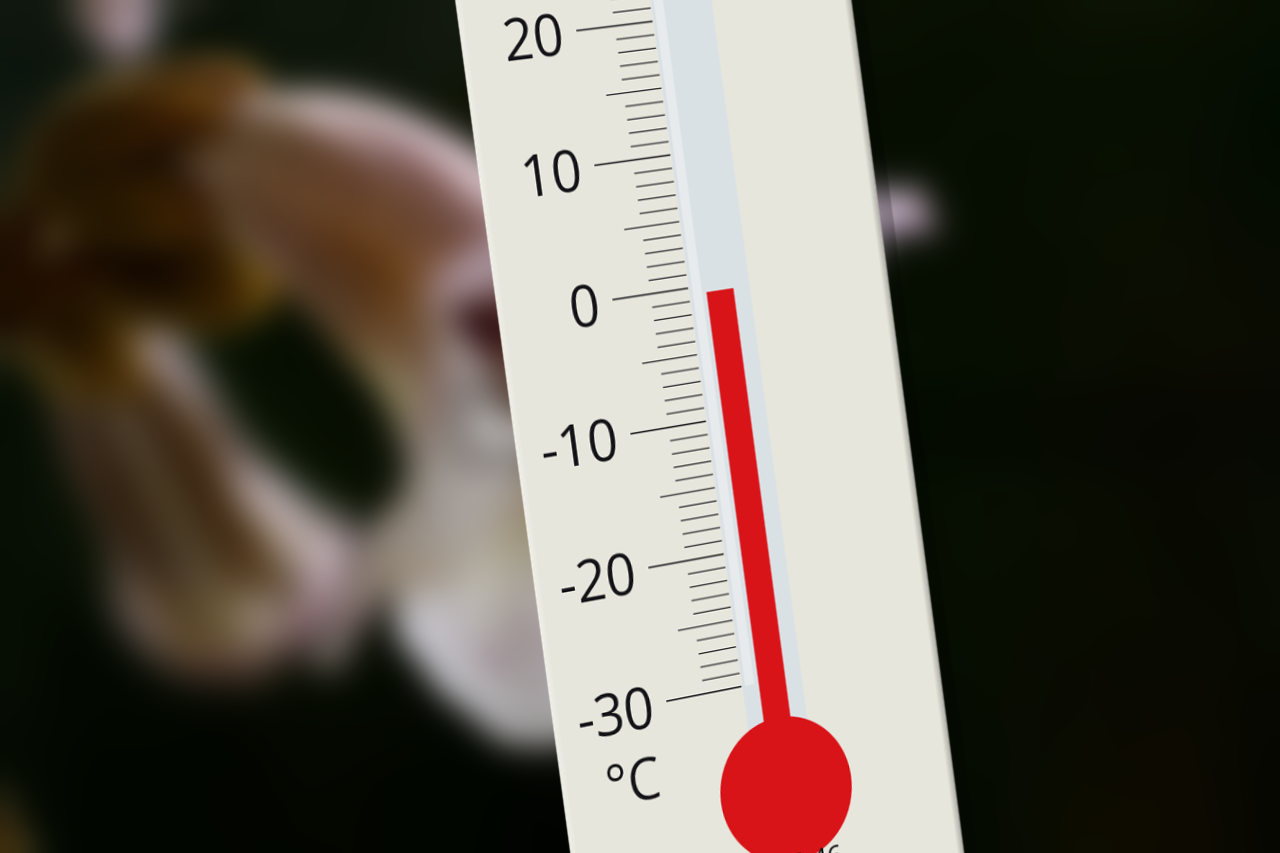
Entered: -0.5 °C
